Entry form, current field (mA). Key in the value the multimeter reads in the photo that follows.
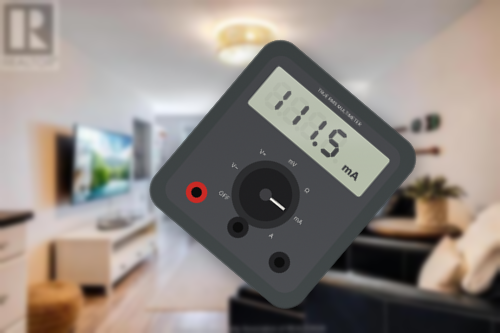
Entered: 111.5 mA
